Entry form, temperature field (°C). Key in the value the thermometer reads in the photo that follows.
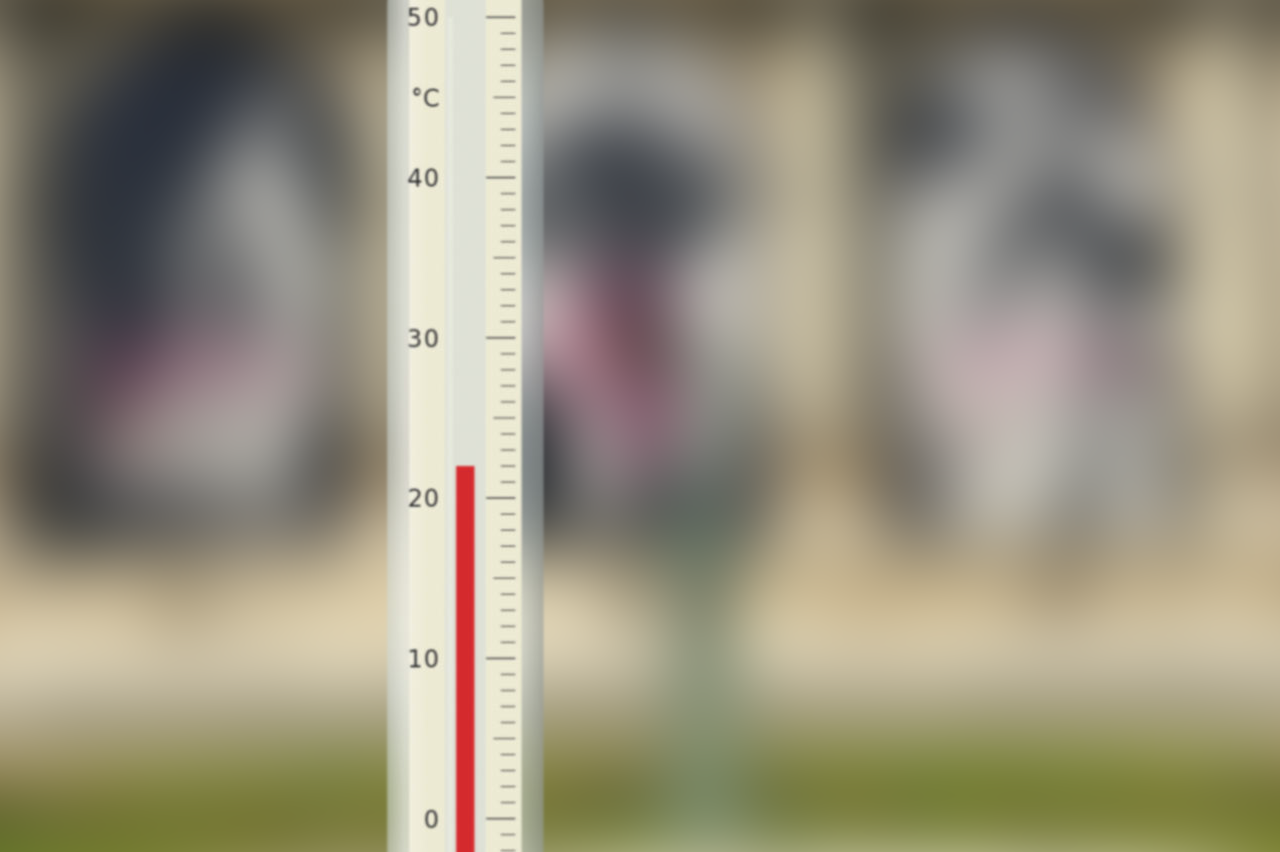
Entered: 22 °C
